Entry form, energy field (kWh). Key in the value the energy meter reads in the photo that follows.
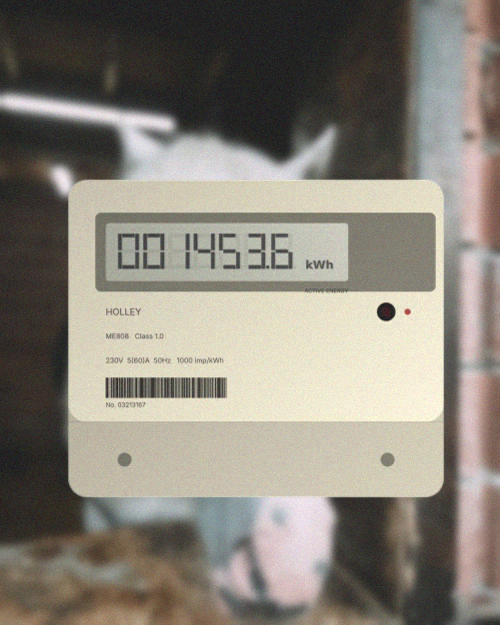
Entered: 1453.6 kWh
